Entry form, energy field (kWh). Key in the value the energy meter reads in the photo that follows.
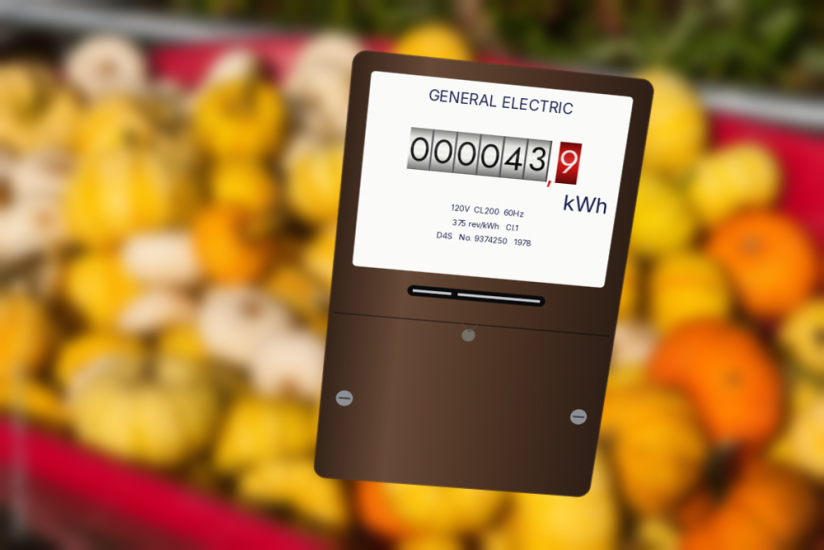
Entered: 43.9 kWh
